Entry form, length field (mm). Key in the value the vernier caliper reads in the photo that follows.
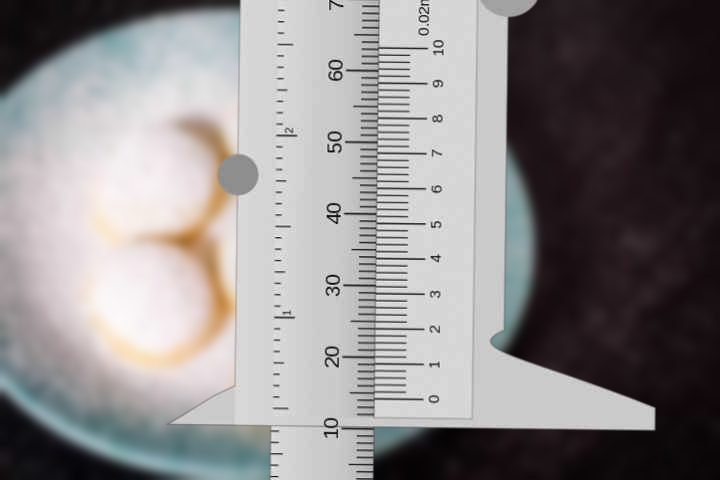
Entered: 14.2 mm
